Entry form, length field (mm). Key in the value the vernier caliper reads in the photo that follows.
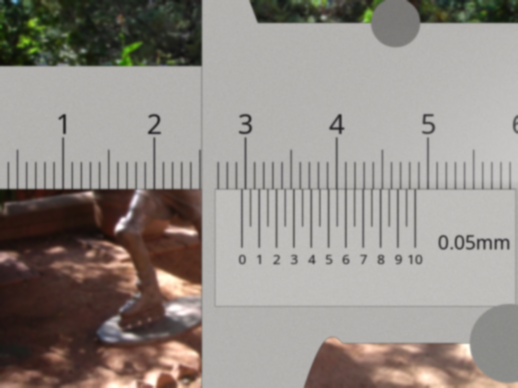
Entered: 29.6 mm
